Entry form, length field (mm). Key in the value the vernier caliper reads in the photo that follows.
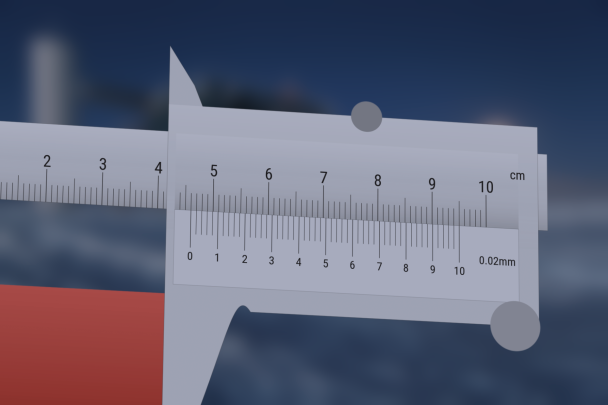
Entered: 46.0 mm
